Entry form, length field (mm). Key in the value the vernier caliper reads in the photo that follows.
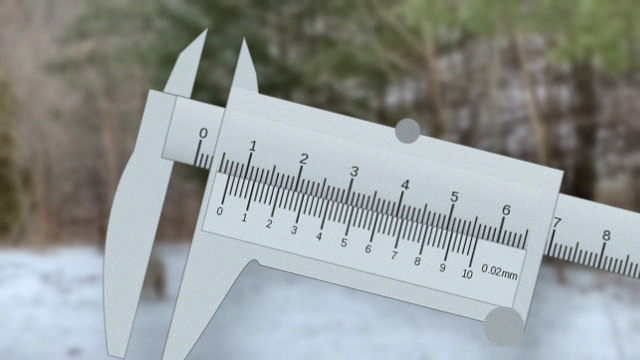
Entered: 7.0 mm
